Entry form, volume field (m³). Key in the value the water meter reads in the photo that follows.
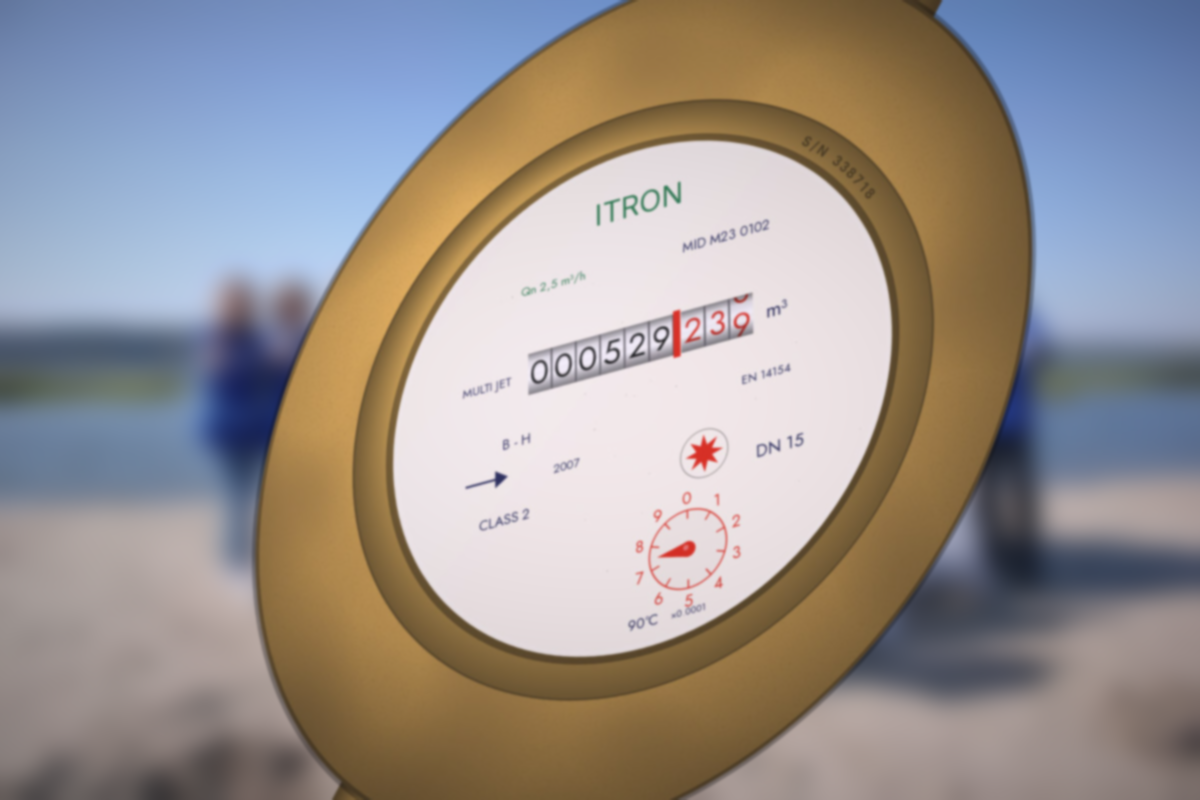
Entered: 529.2387 m³
